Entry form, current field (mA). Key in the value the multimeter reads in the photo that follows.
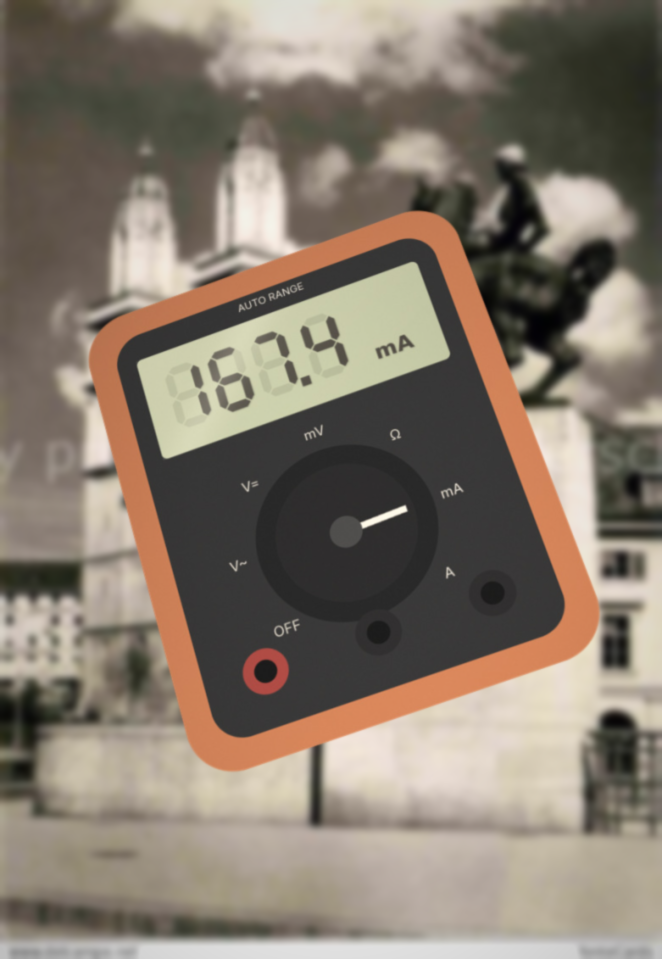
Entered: 167.4 mA
